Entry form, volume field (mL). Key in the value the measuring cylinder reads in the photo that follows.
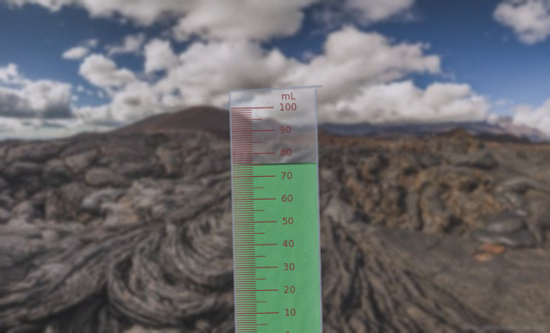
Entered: 75 mL
